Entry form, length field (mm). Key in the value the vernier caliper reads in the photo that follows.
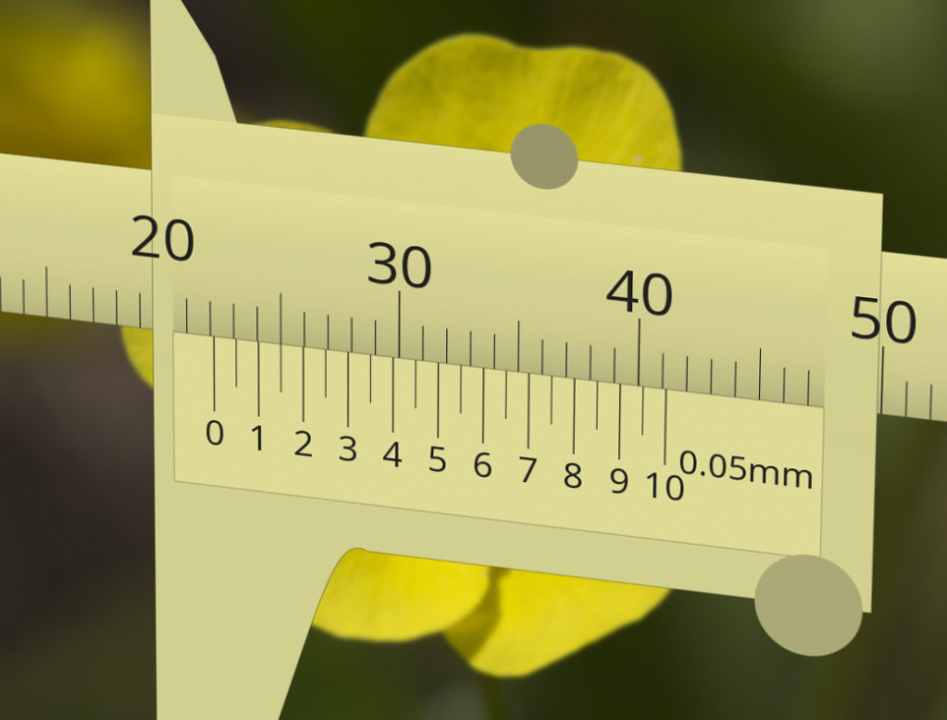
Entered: 22.15 mm
